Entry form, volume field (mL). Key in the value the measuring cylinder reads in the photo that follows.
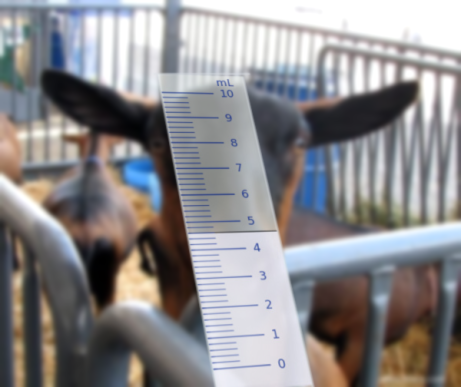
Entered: 4.6 mL
